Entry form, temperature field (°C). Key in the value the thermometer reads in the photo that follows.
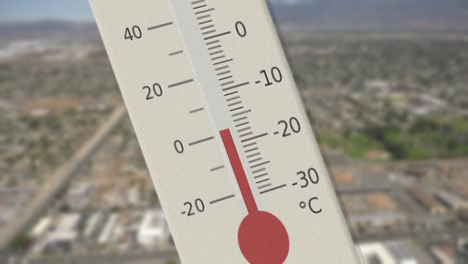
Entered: -17 °C
